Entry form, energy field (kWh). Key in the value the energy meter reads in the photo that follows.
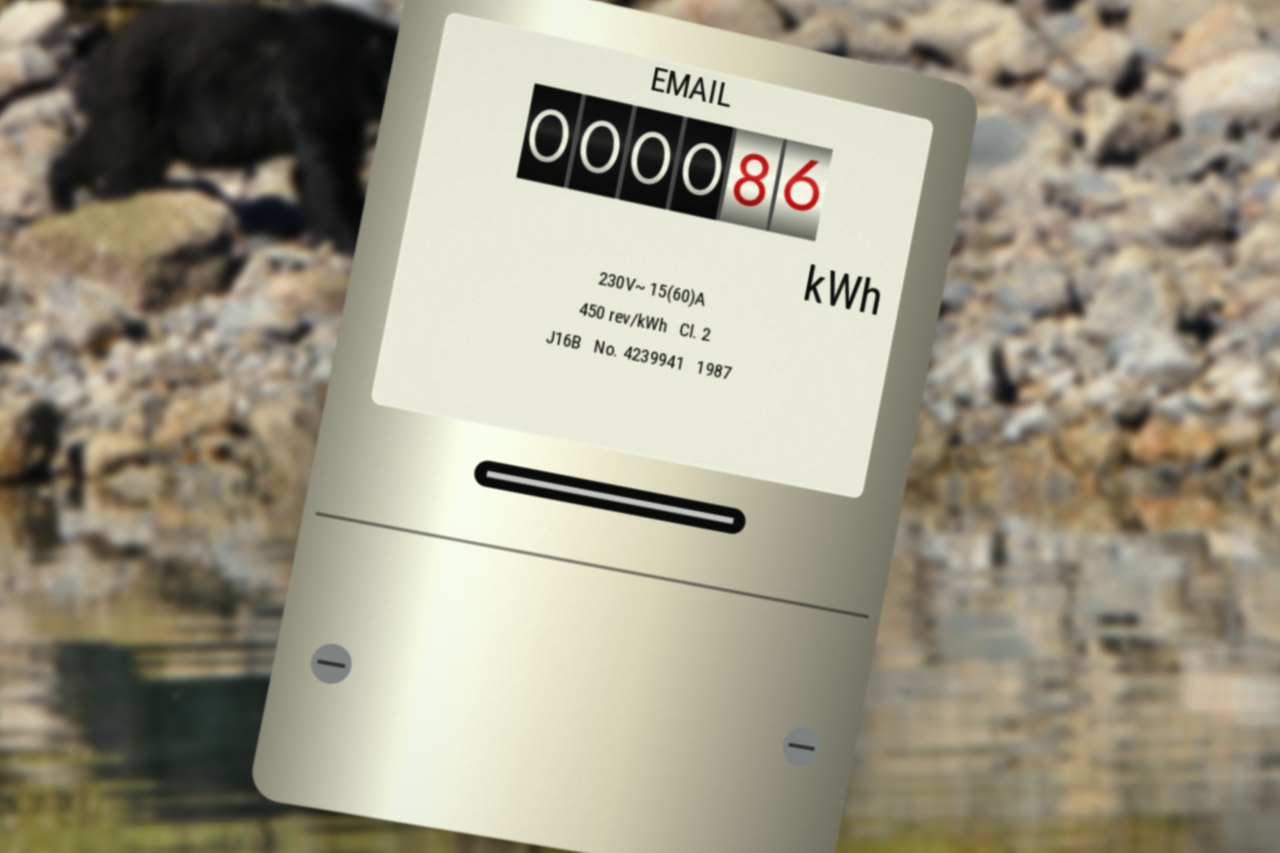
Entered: 0.86 kWh
